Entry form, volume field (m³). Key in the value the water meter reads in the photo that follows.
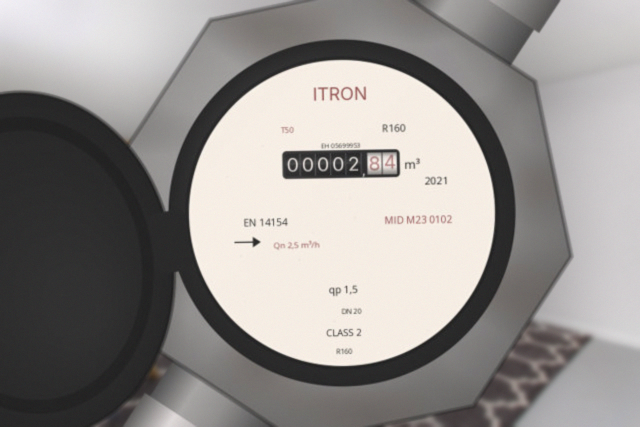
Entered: 2.84 m³
